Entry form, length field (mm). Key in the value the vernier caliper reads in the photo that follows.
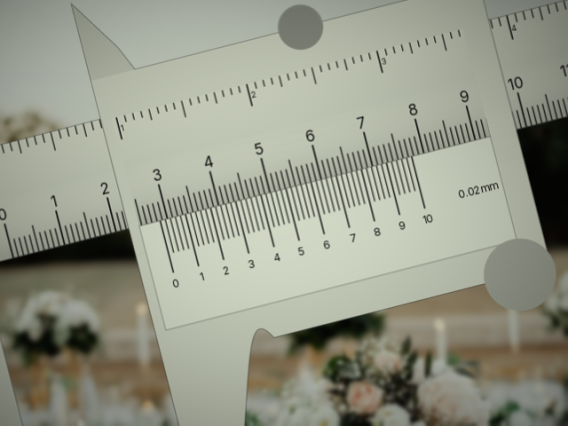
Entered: 28.6 mm
